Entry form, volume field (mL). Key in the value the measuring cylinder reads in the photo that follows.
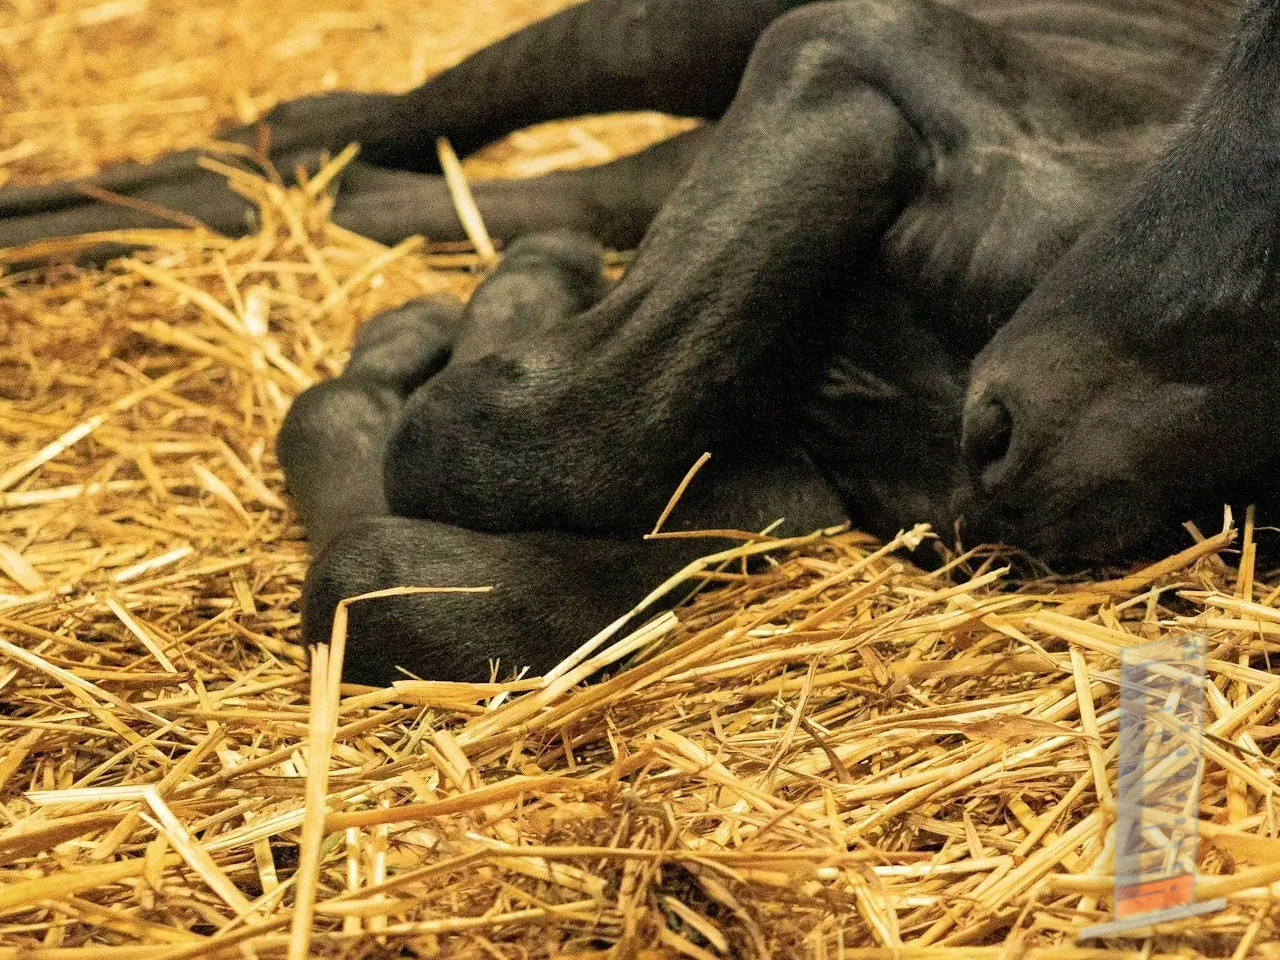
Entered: 5 mL
